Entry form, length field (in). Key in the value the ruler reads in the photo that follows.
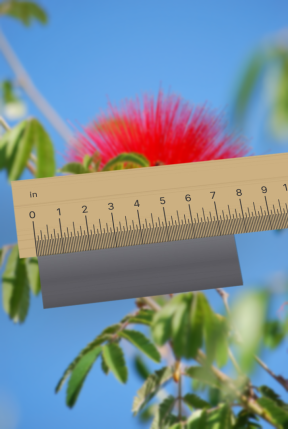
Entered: 7.5 in
